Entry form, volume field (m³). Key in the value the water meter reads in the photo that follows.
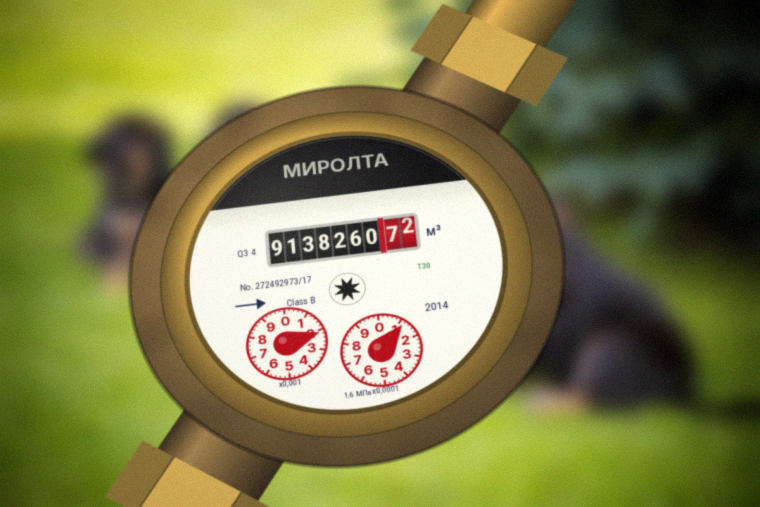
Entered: 9138260.7221 m³
